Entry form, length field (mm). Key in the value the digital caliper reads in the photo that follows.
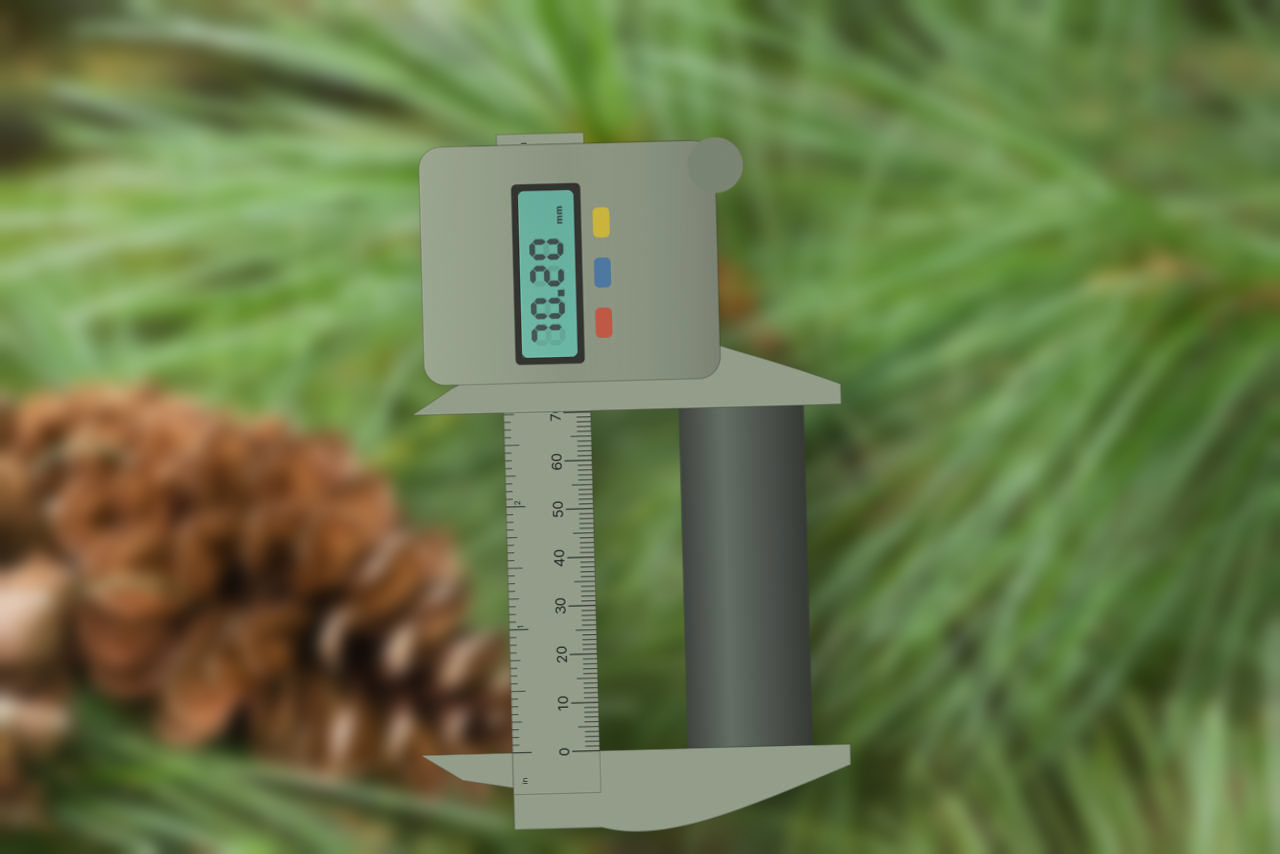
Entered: 70.20 mm
